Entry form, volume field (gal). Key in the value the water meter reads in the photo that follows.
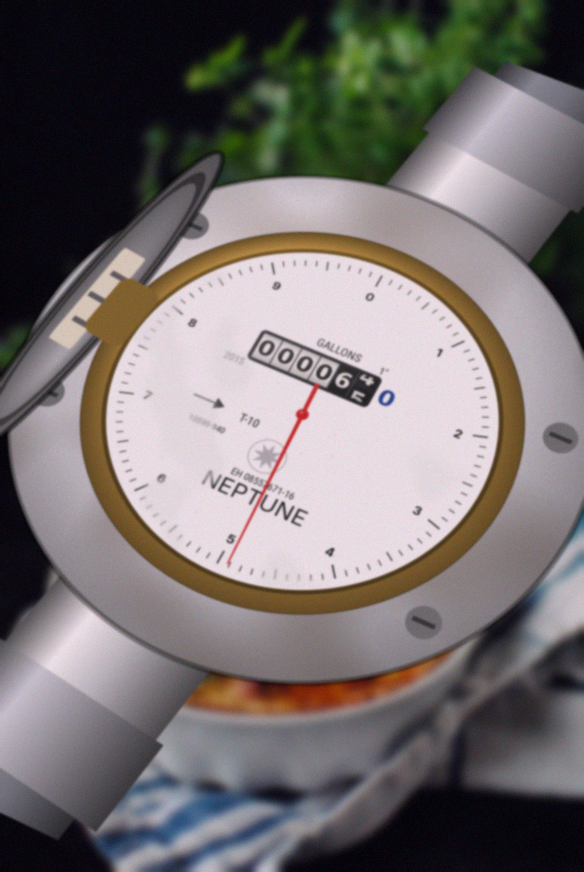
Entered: 644.9 gal
